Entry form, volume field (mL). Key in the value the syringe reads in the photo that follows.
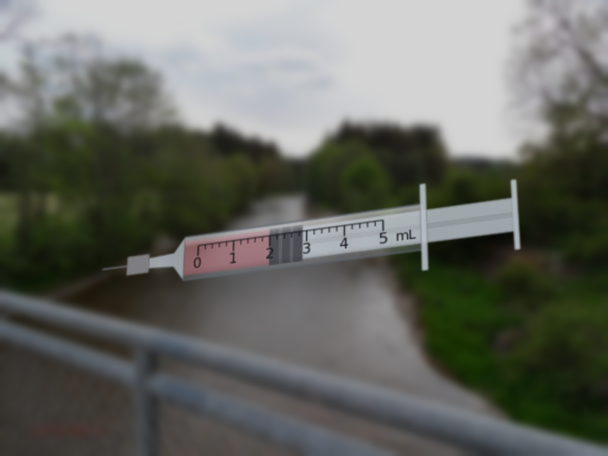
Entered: 2 mL
